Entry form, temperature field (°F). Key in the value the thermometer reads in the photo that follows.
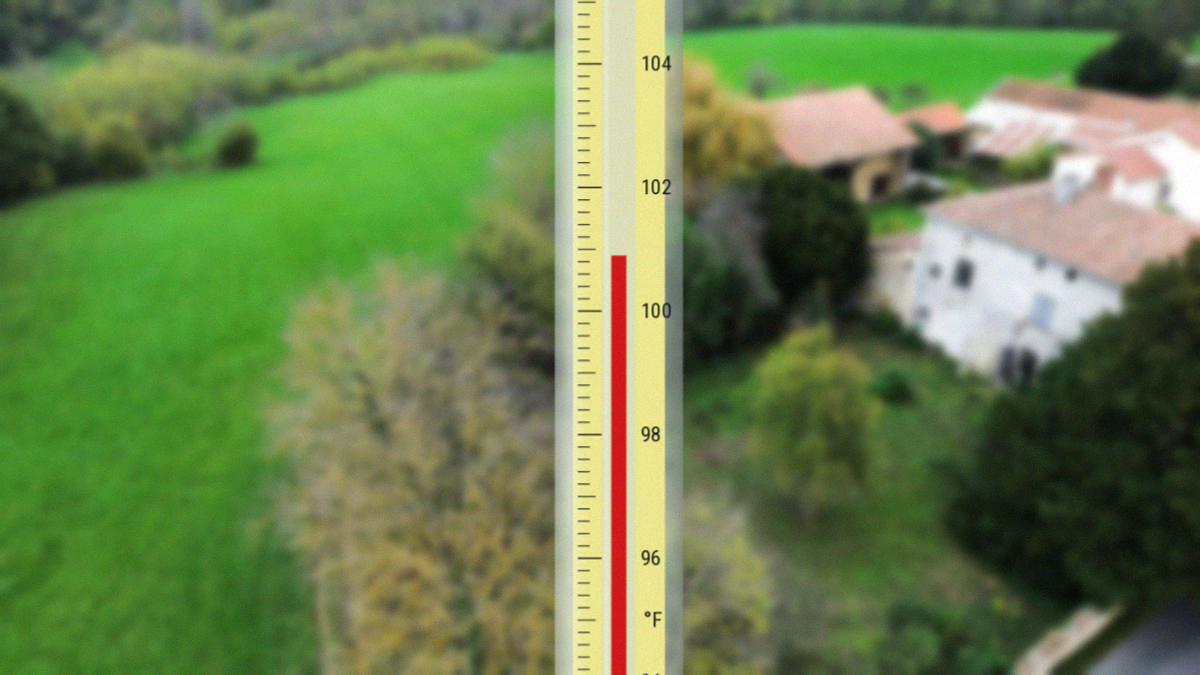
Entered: 100.9 °F
